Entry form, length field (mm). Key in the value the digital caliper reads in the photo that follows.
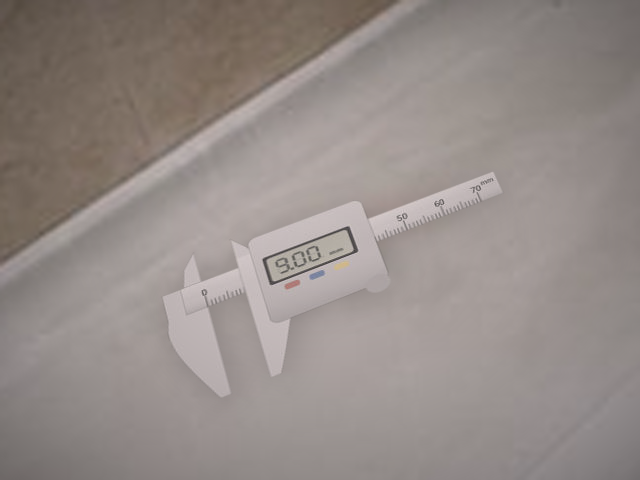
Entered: 9.00 mm
